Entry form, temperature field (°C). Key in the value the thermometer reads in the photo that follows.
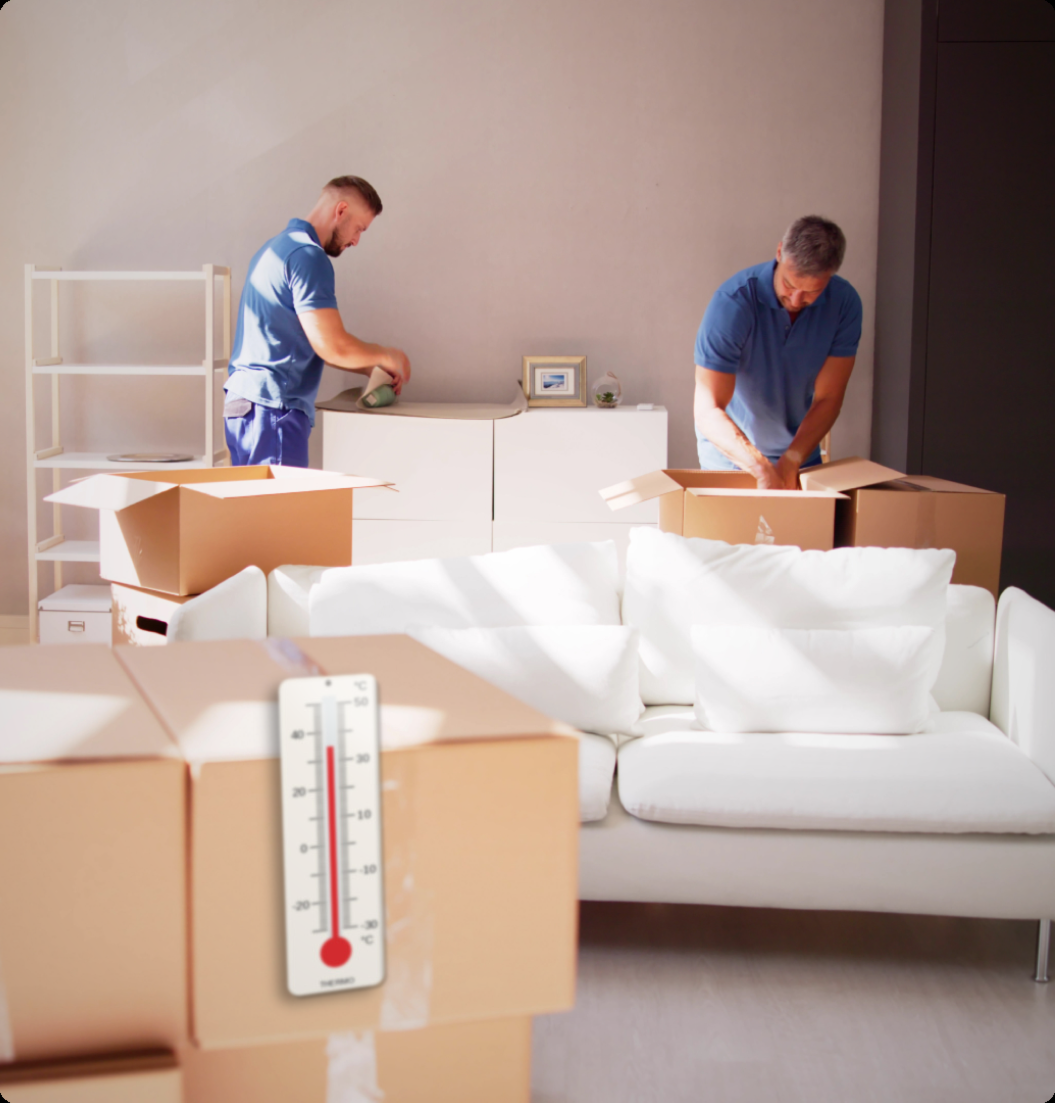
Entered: 35 °C
